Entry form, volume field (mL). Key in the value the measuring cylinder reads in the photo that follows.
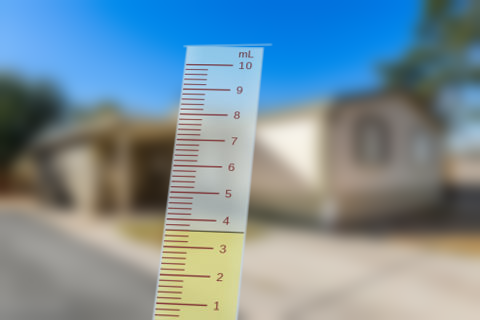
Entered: 3.6 mL
